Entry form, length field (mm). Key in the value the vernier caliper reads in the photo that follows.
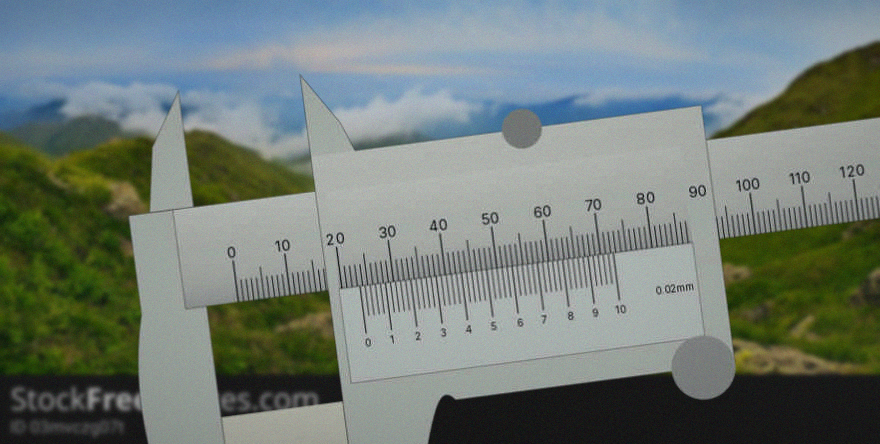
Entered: 23.5 mm
